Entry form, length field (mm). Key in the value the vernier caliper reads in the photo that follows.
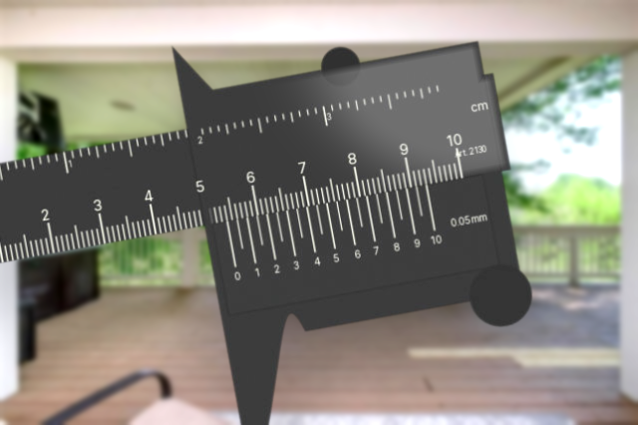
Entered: 54.0 mm
